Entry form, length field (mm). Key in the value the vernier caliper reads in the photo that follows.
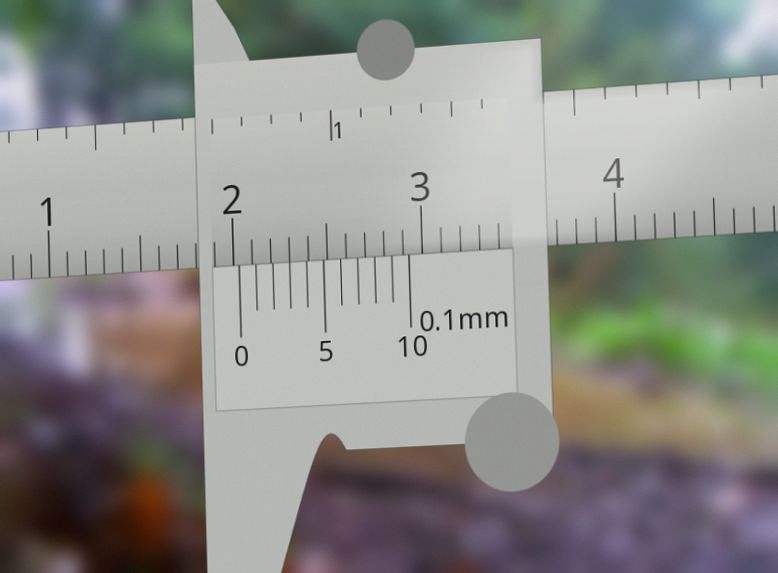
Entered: 20.3 mm
